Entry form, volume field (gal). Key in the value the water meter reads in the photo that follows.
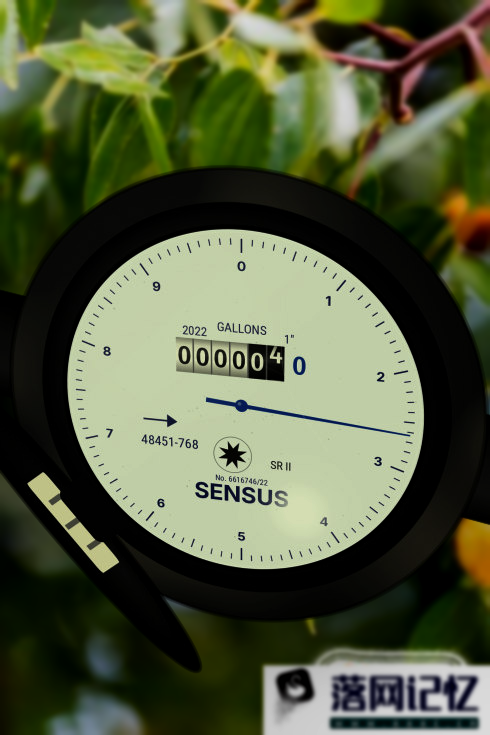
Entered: 42.6 gal
